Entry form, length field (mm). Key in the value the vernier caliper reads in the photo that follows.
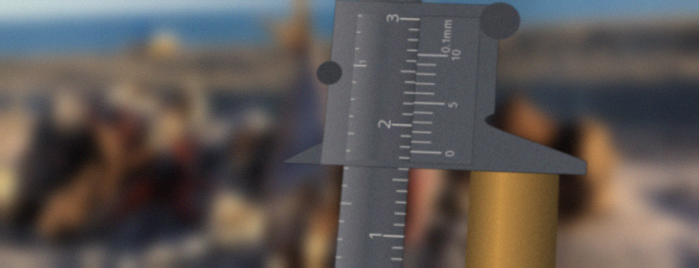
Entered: 17.6 mm
